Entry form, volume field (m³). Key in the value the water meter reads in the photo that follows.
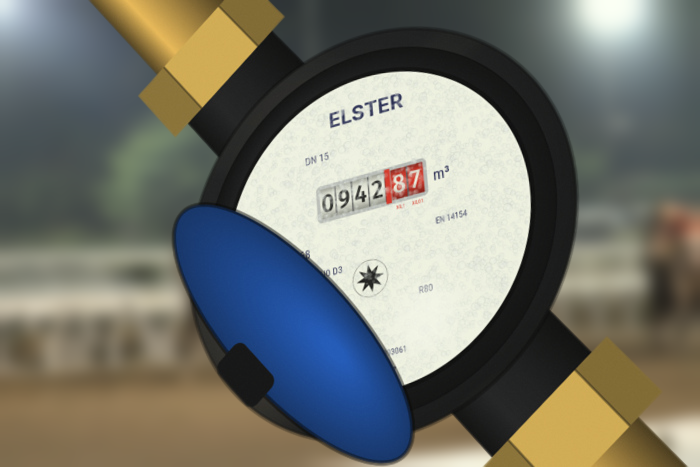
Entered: 942.87 m³
